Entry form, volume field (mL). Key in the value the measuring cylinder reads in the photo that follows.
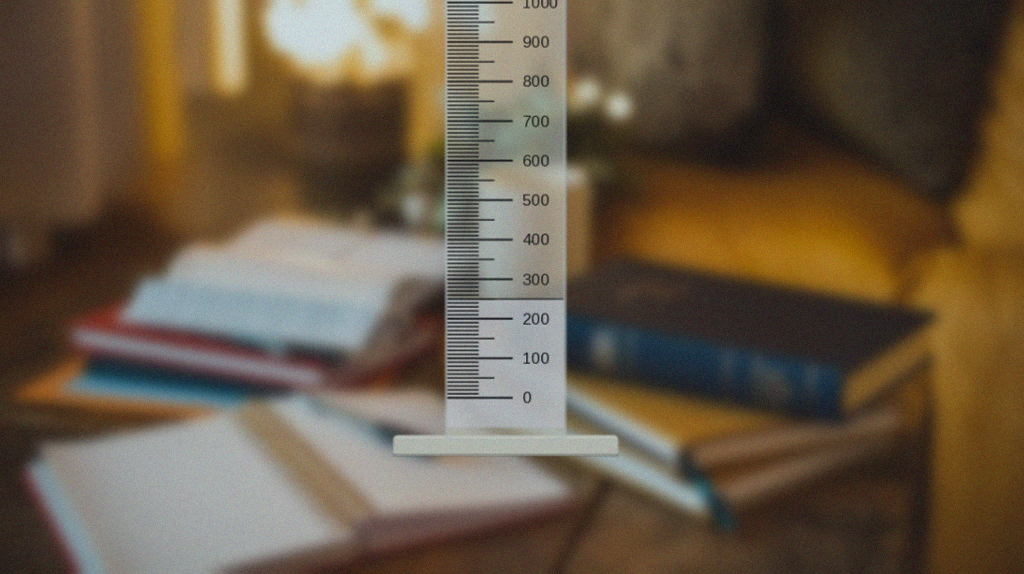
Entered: 250 mL
